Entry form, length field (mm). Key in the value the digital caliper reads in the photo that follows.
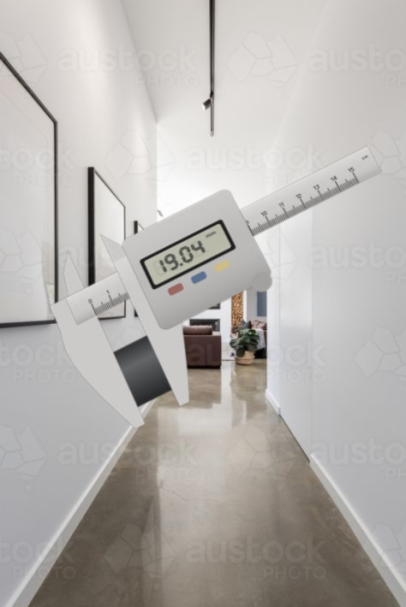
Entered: 19.04 mm
